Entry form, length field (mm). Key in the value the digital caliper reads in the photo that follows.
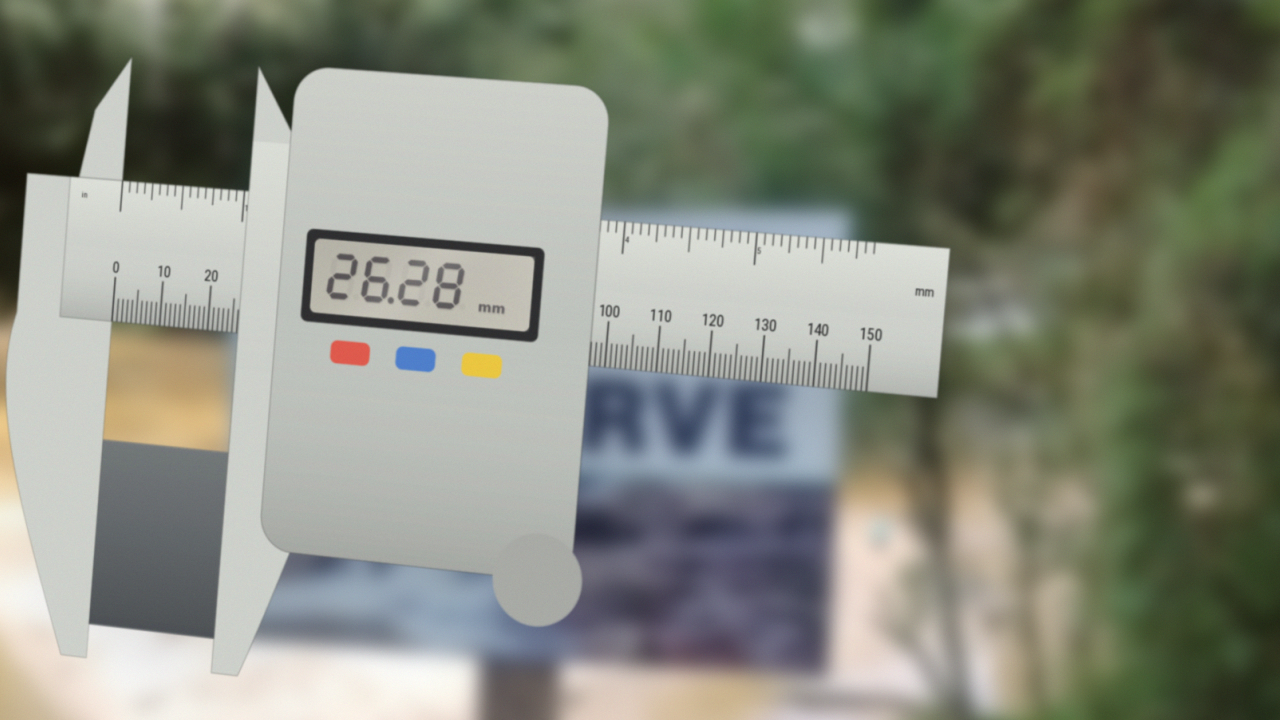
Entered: 26.28 mm
